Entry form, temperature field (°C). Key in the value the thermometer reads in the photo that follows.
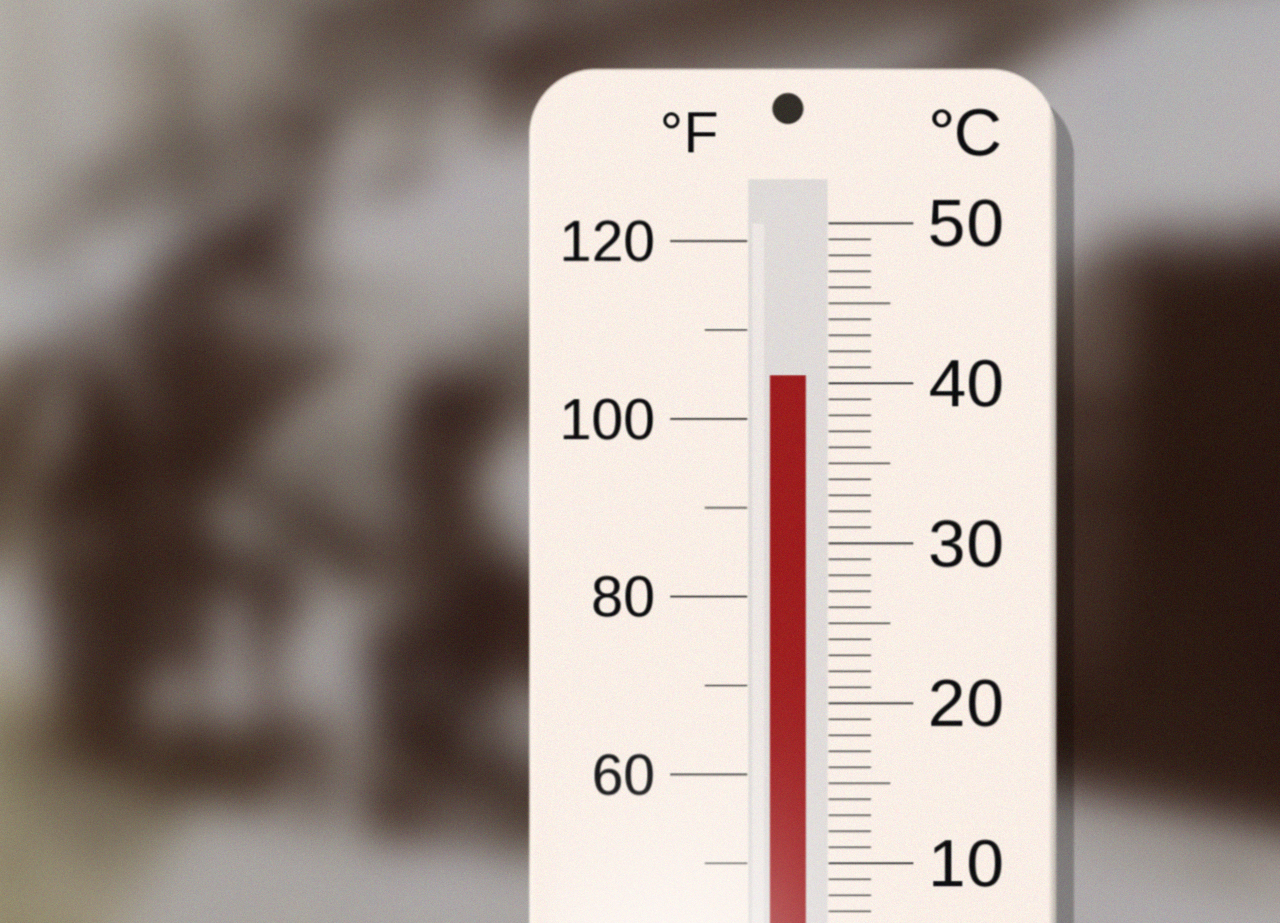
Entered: 40.5 °C
